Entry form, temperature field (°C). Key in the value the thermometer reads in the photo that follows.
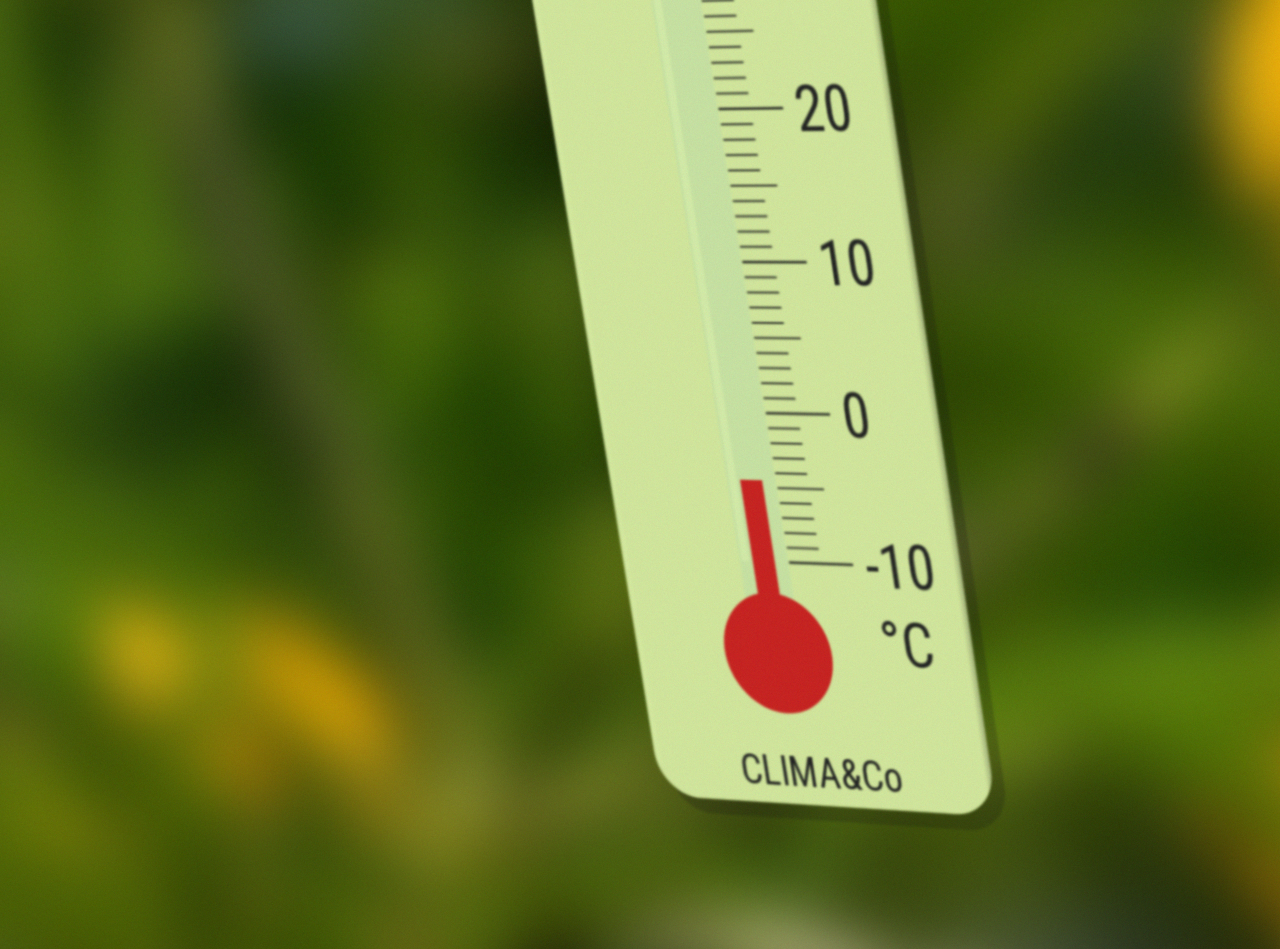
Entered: -4.5 °C
